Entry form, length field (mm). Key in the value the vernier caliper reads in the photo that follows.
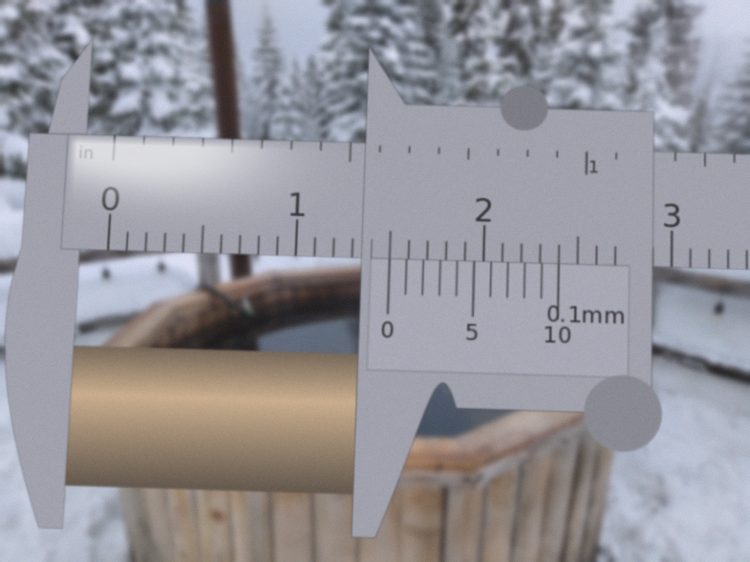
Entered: 15.0 mm
